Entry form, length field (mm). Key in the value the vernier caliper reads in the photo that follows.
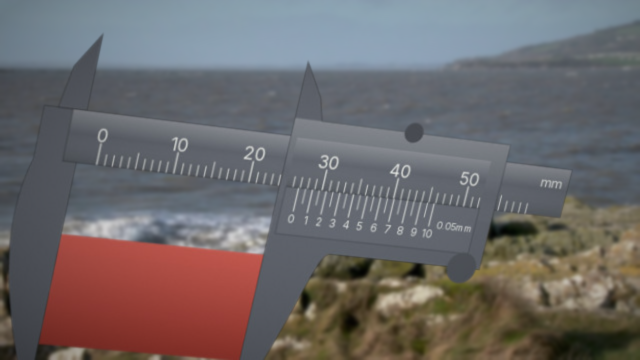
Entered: 26.8 mm
